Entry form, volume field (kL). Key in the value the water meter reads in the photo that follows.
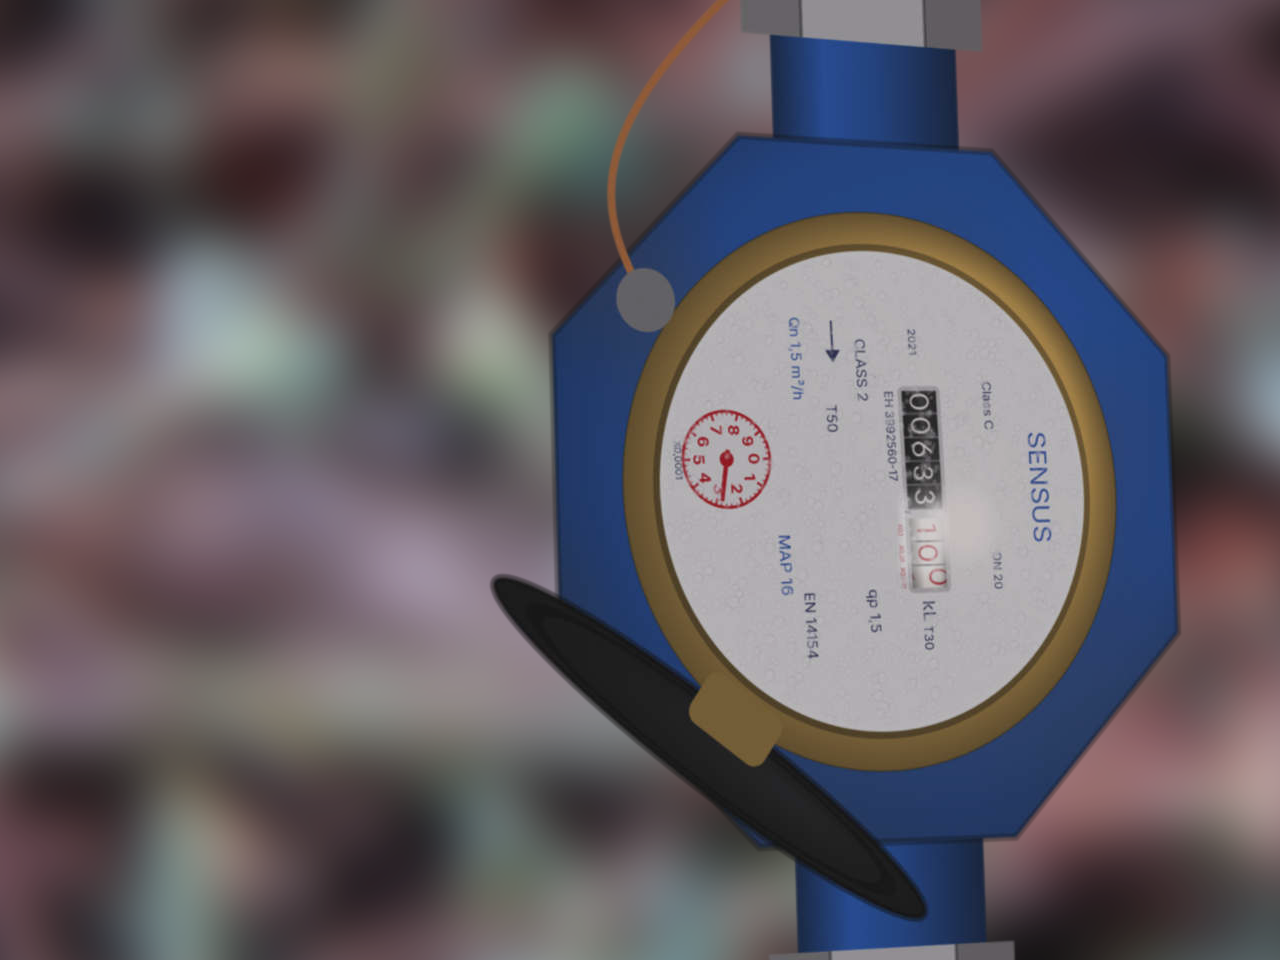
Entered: 633.1002 kL
